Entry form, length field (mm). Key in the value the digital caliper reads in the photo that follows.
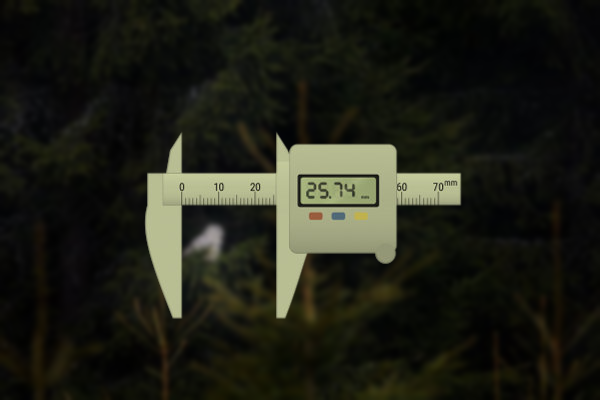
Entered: 25.74 mm
